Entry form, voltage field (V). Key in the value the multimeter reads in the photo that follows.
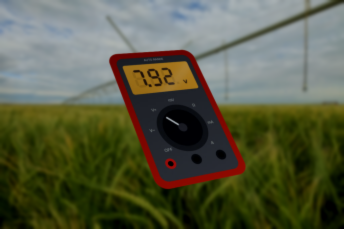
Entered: 7.92 V
